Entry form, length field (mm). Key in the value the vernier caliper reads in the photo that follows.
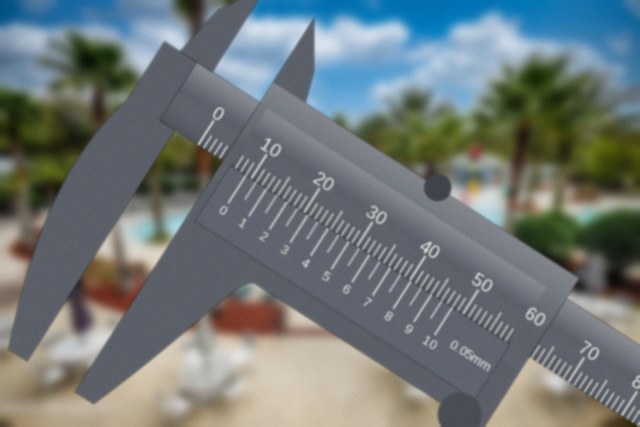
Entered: 9.0 mm
